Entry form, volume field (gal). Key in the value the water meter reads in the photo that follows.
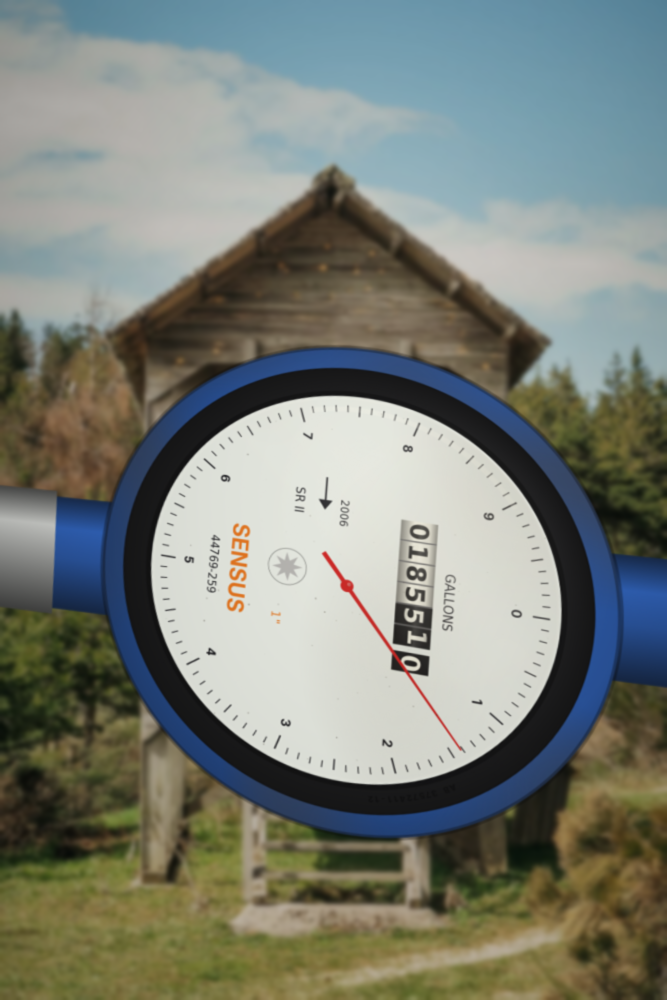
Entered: 185511.4 gal
